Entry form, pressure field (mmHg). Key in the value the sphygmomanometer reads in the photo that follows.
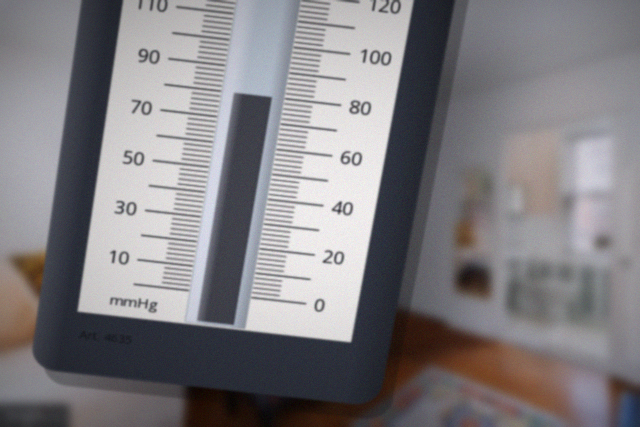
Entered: 80 mmHg
